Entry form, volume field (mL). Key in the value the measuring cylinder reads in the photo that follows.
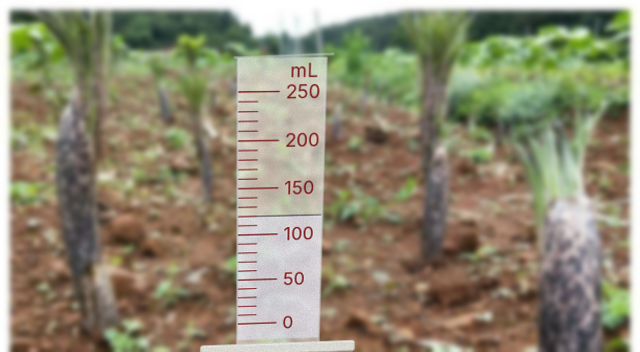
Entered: 120 mL
